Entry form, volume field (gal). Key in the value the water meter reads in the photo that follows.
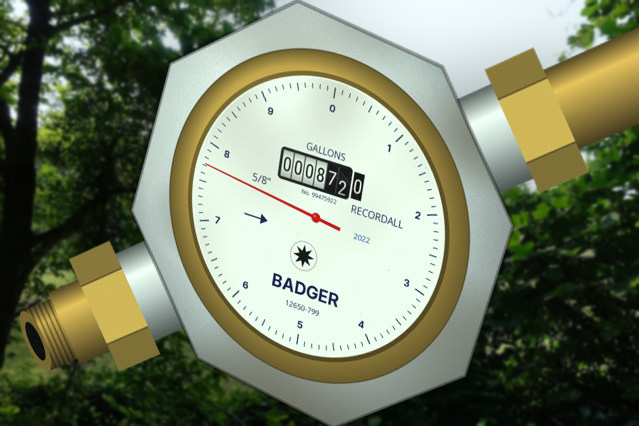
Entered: 8717.7 gal
